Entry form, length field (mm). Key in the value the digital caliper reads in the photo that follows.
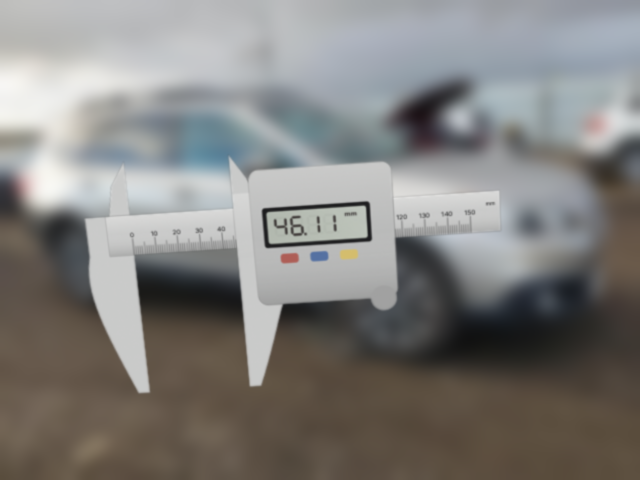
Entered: 46.11 mm
